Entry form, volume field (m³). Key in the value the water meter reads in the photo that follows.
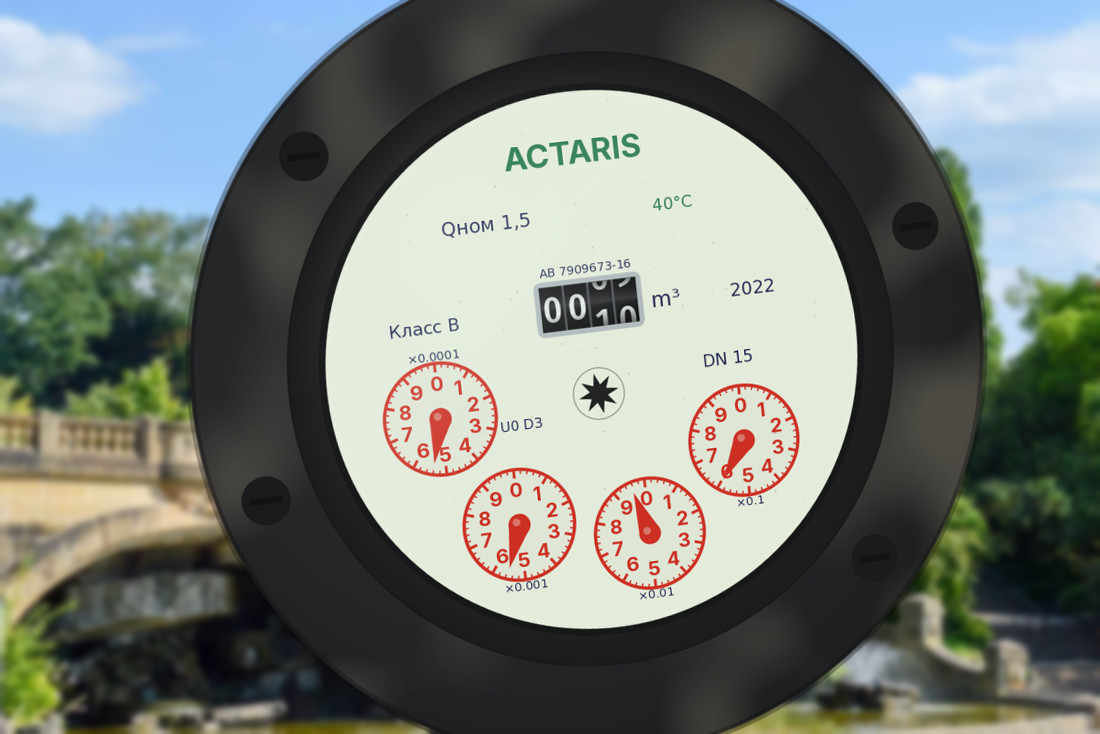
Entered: 9.5955 m³
